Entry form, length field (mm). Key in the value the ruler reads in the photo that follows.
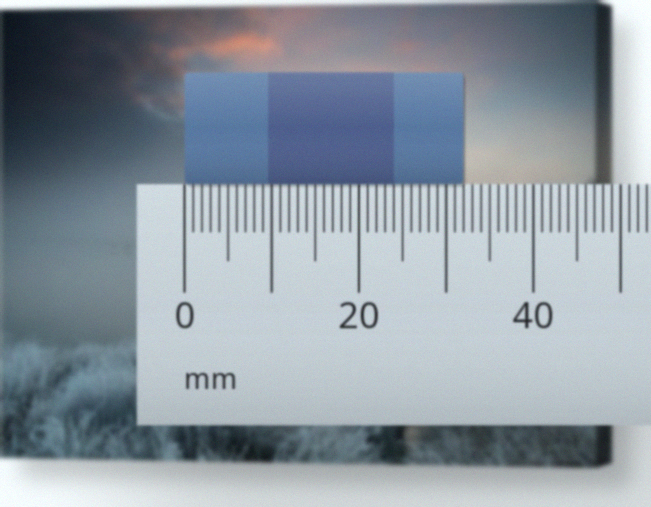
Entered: 32 mm
